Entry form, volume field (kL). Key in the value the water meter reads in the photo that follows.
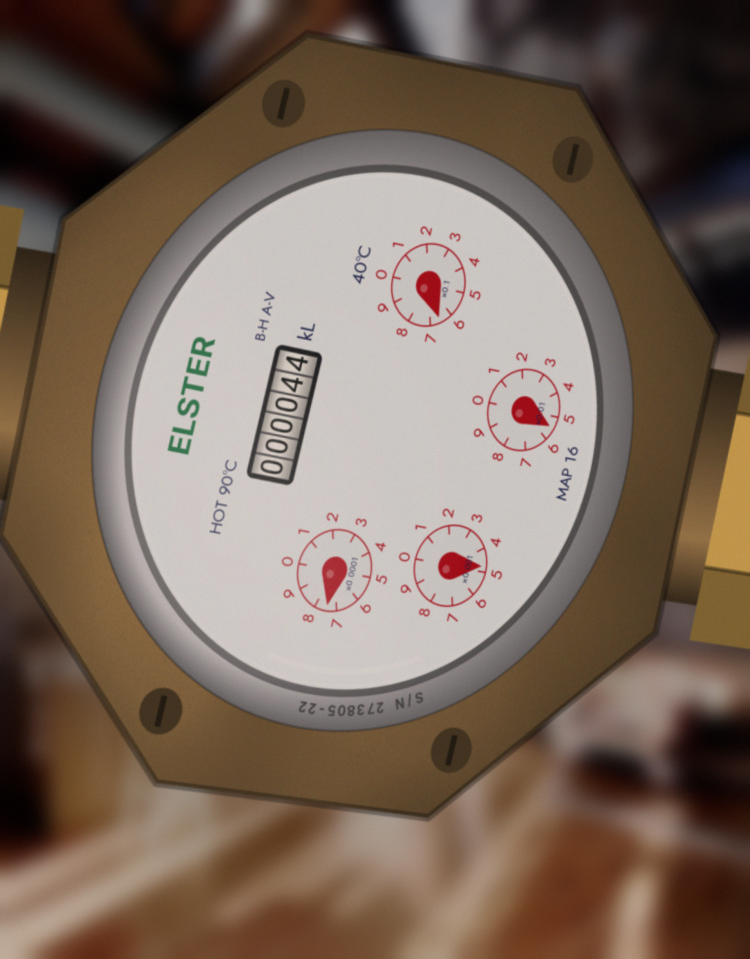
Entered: 44.6547 kL
